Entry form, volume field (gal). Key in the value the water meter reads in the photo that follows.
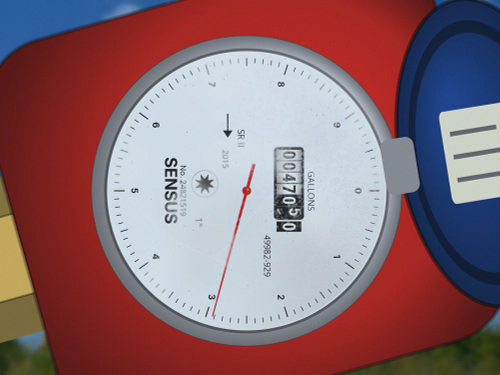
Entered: 47052.9 gal
